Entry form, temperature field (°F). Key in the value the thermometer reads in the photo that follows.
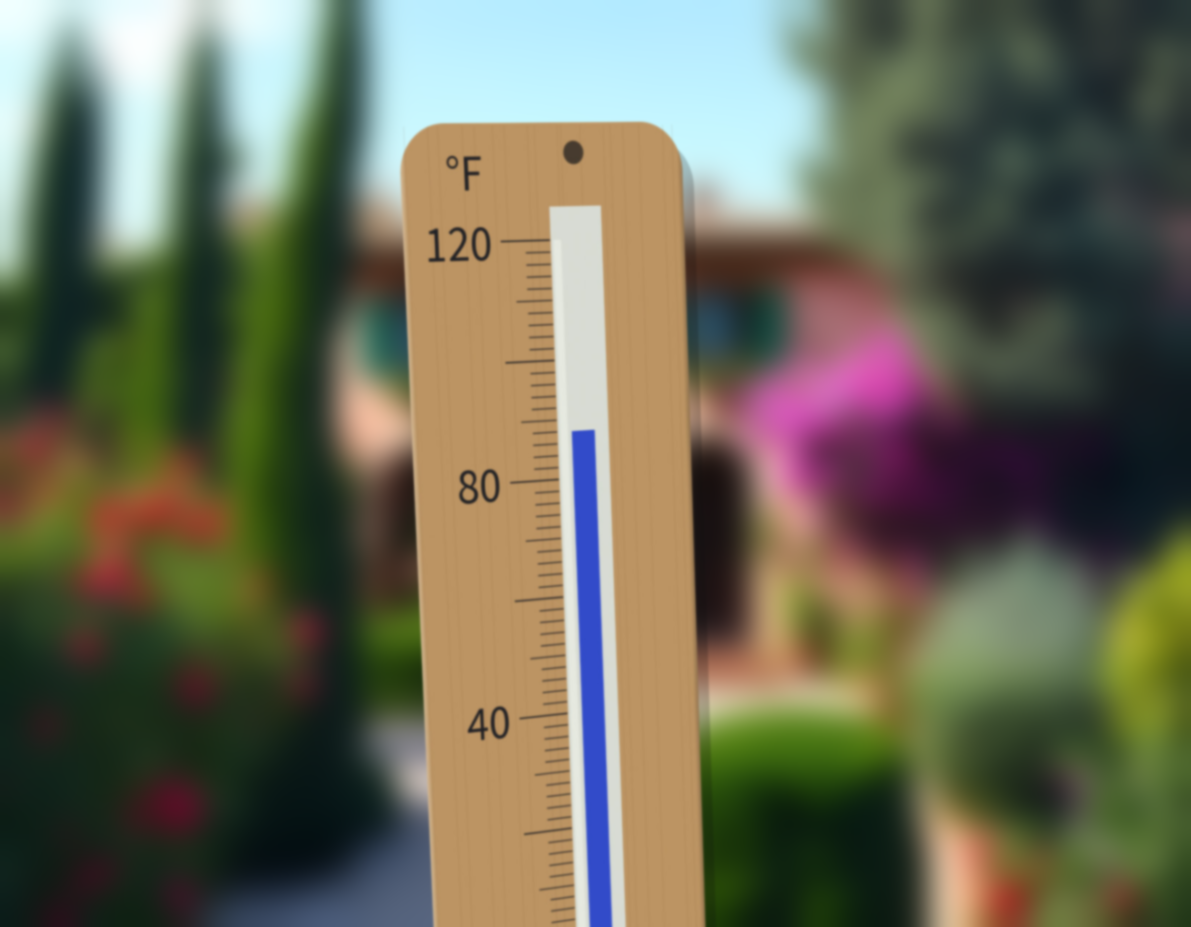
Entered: 88 °F
